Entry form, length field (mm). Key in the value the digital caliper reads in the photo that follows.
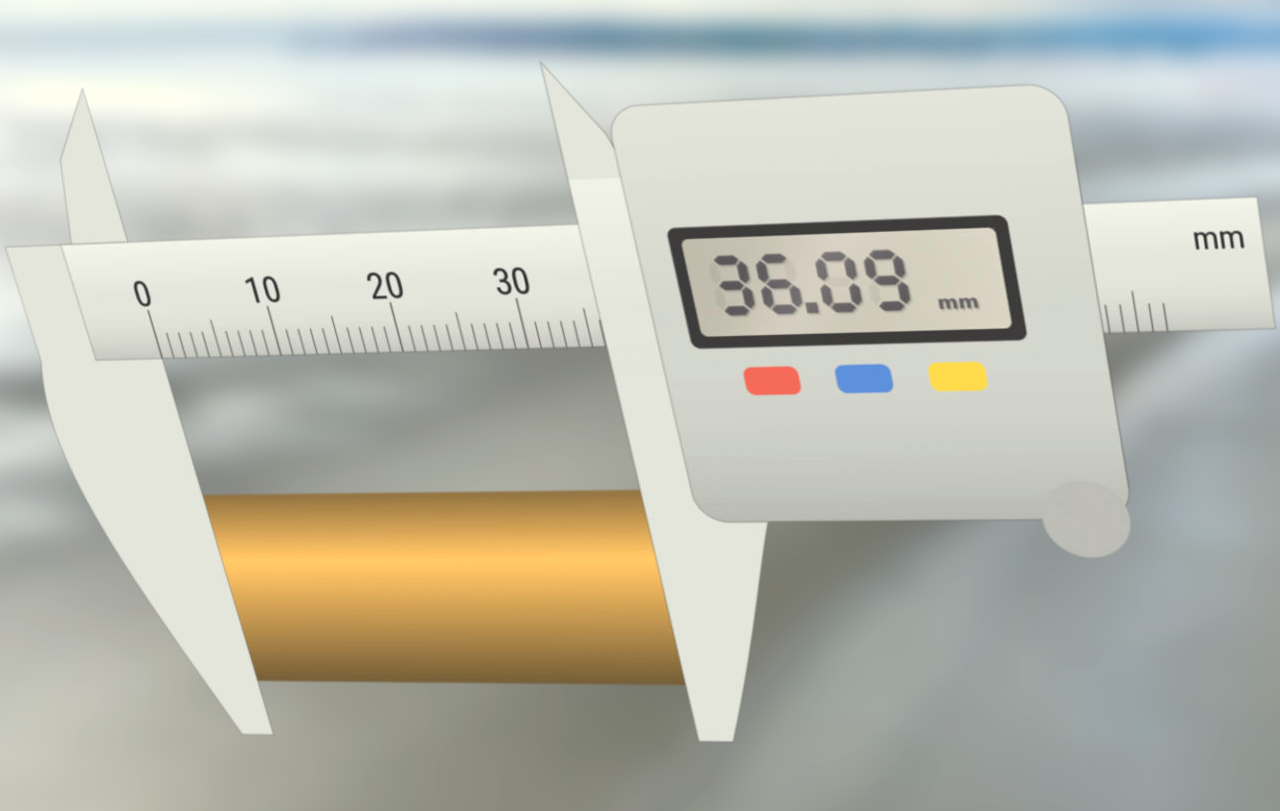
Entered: 36.09 mm
